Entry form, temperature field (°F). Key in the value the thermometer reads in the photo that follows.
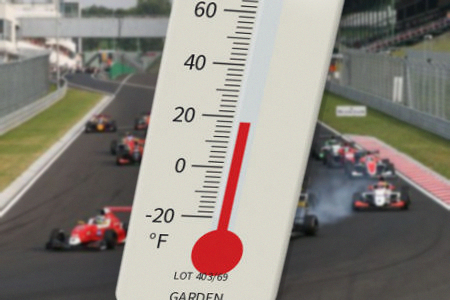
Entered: 18 °F
